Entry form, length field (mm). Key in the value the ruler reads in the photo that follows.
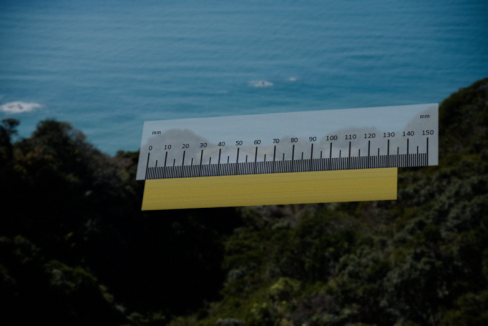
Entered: 135 mm
